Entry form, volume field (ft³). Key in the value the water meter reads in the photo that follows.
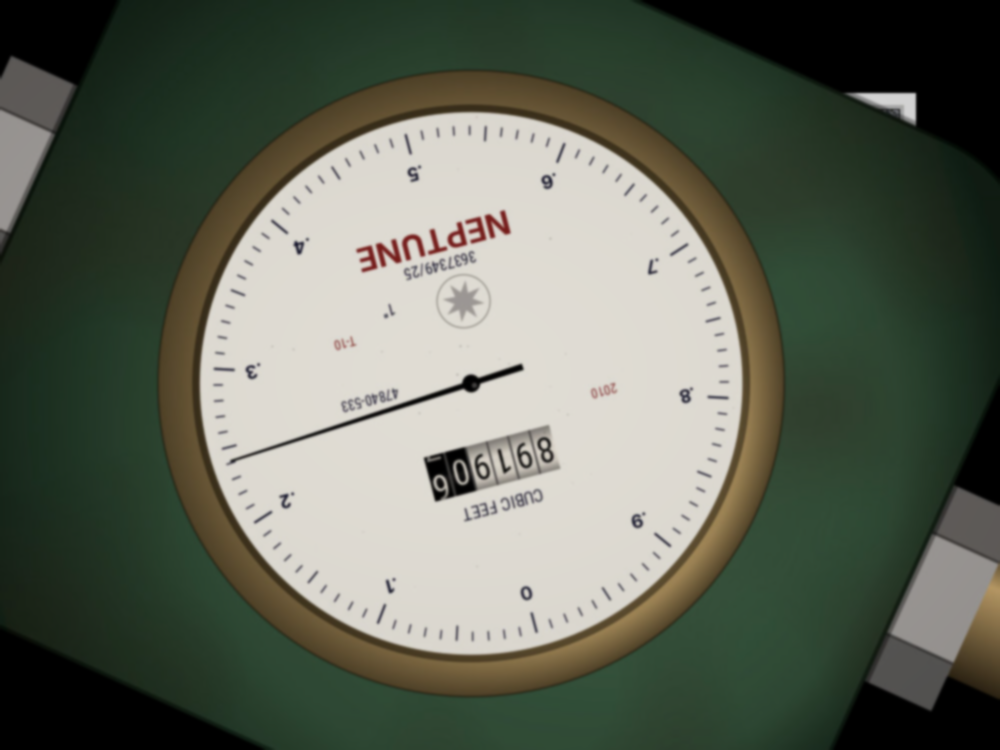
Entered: 891906.24 ft³
